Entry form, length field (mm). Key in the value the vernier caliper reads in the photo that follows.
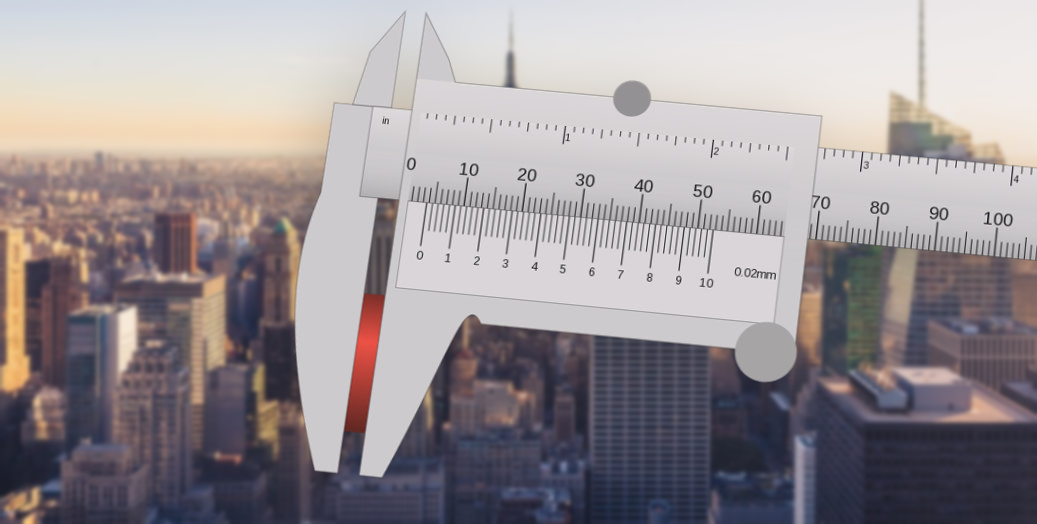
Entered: 3.6 mm
